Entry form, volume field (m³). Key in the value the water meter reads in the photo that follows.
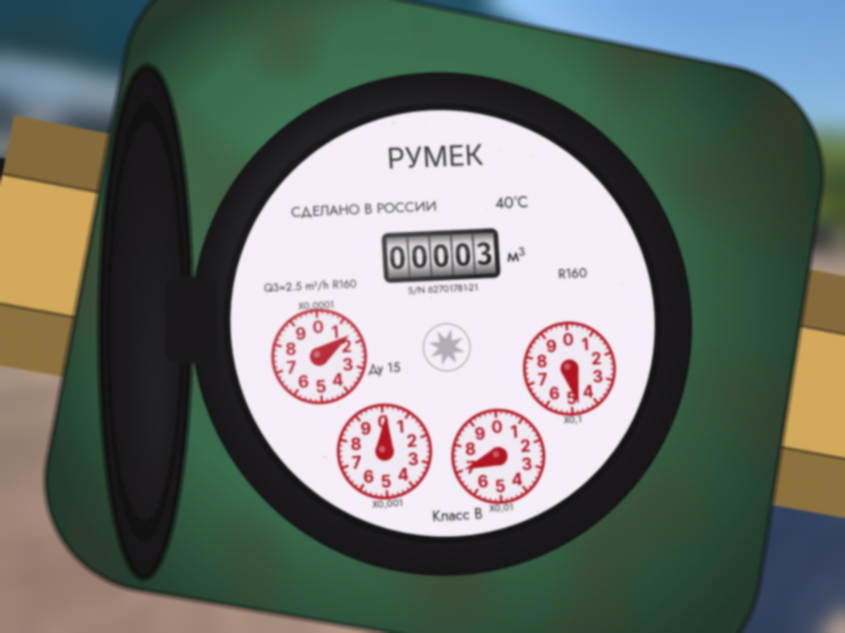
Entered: 3.4701 m³
